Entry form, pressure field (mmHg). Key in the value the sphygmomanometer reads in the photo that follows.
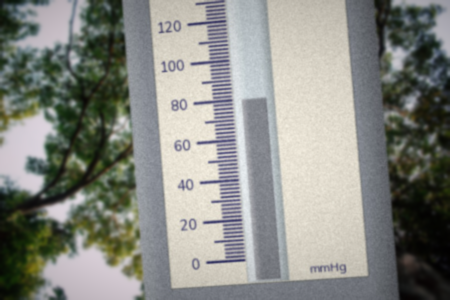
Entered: 80 mmHg
